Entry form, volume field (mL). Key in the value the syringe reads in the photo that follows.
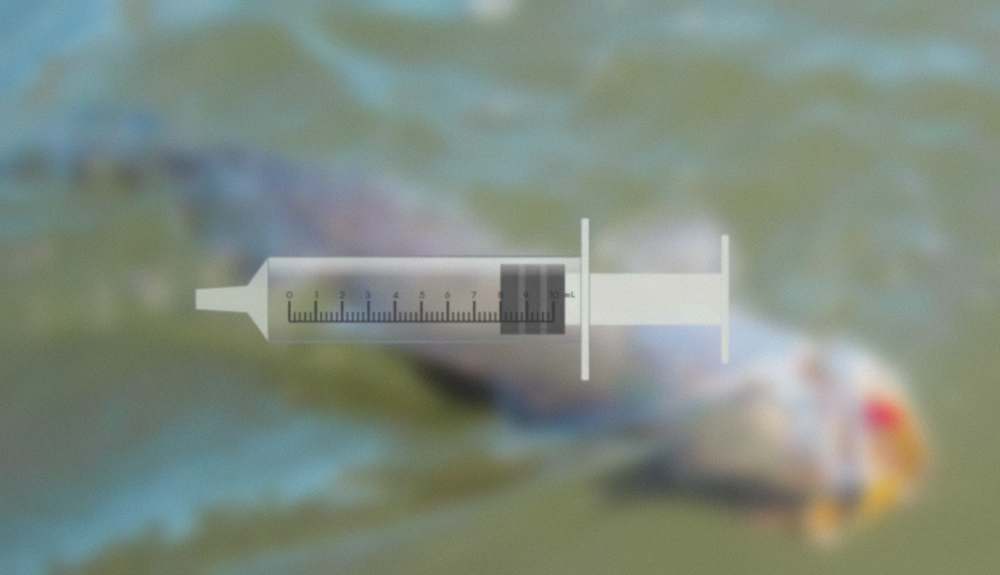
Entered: 8 mL
